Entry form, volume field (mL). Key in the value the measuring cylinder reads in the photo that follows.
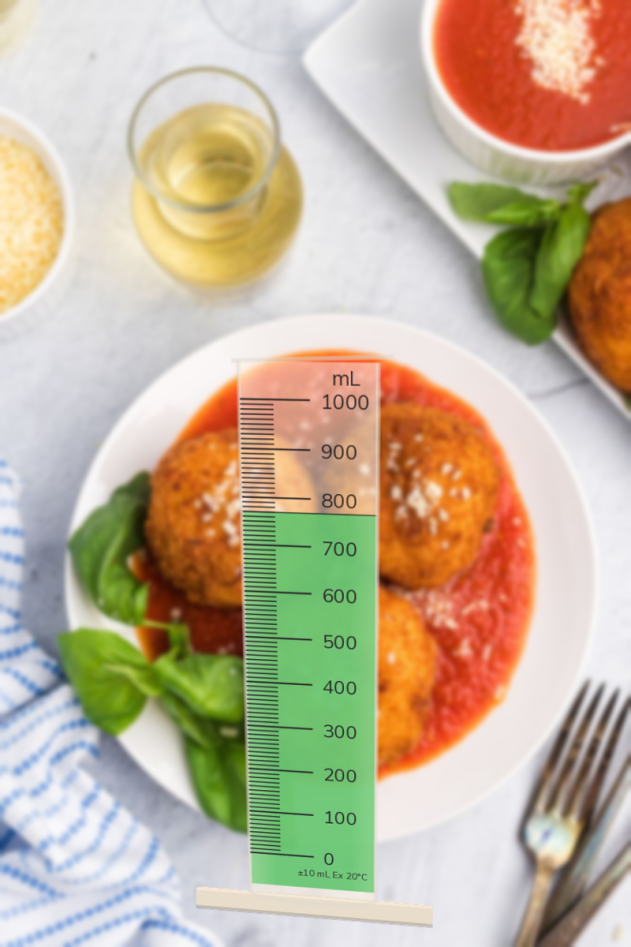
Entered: 770 mL
